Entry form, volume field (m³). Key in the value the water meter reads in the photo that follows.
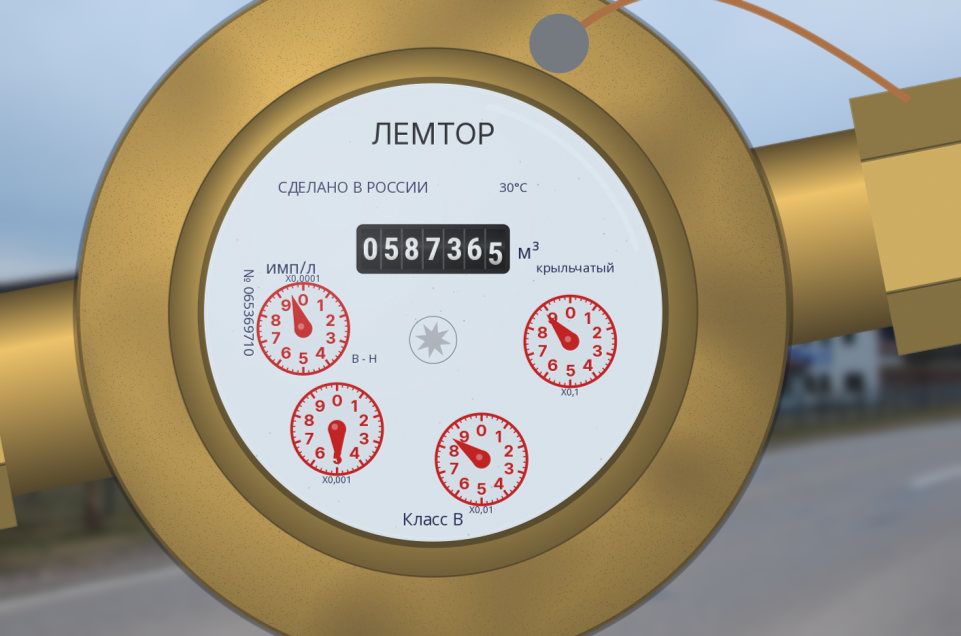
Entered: 587364.8849 m³
